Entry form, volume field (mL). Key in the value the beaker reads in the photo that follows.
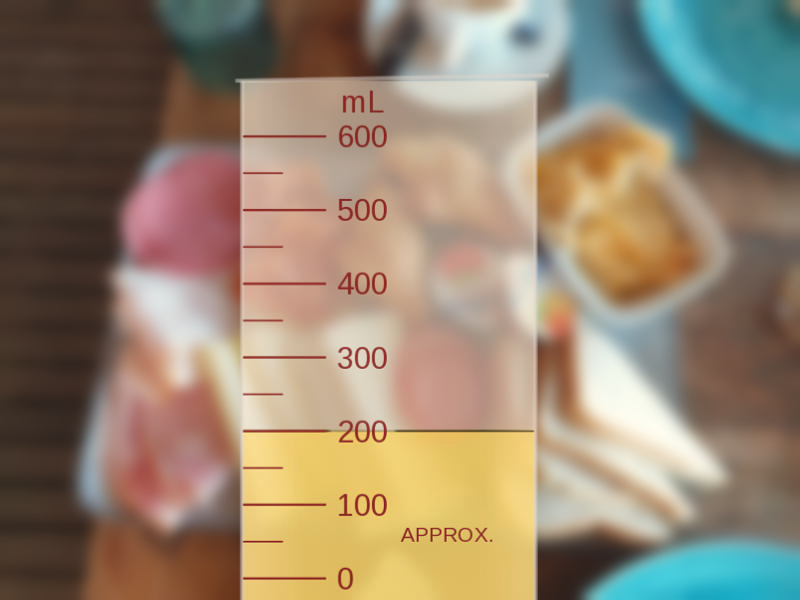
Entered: 200 mL
